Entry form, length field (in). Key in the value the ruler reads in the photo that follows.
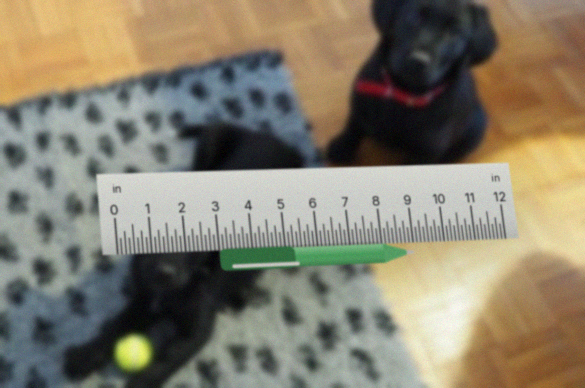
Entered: 6 in
